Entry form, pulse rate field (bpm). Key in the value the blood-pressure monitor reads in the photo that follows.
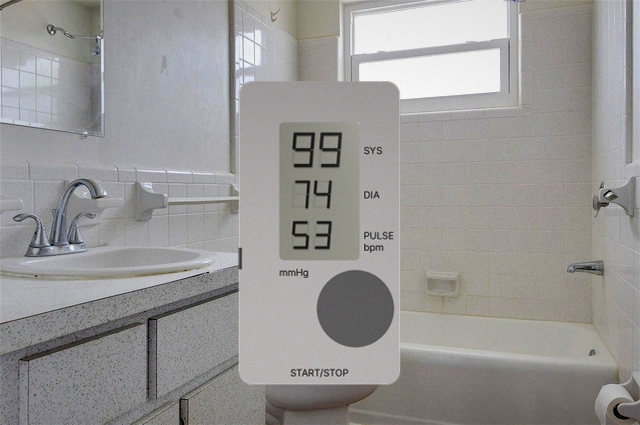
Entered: 53 bpm
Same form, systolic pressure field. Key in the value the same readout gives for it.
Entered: 99 mmHg
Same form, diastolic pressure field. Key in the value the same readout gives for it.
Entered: 74 mmHg
